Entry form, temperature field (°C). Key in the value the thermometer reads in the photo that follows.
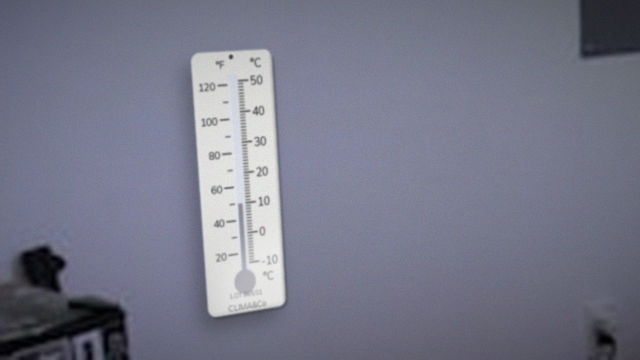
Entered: 10 °C
